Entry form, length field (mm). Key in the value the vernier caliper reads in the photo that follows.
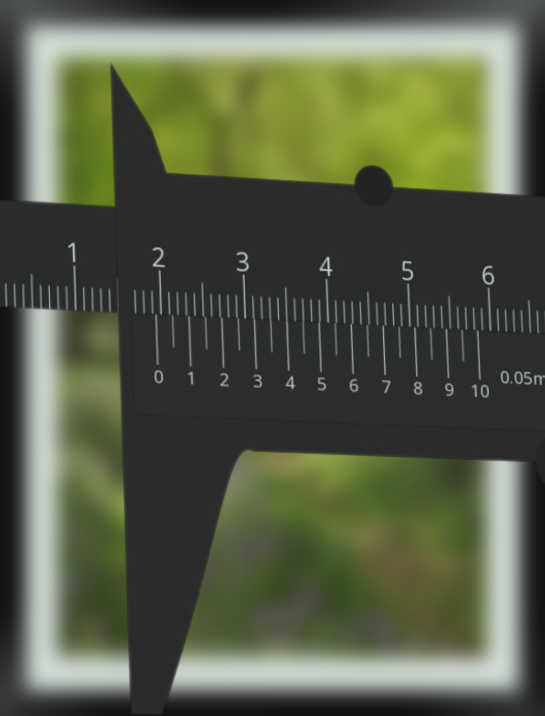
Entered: 19.4 mm
